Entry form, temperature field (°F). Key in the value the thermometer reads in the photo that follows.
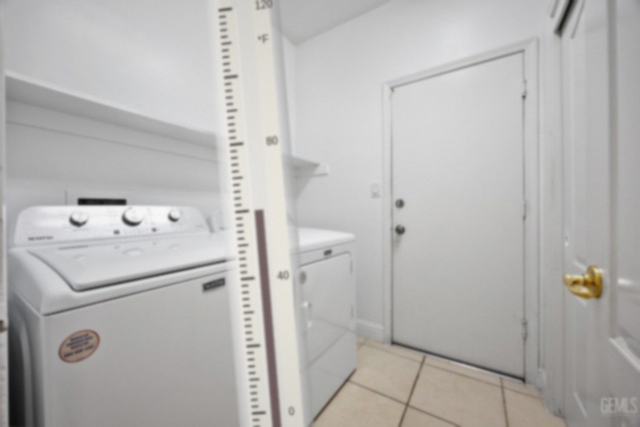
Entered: 60 °F
